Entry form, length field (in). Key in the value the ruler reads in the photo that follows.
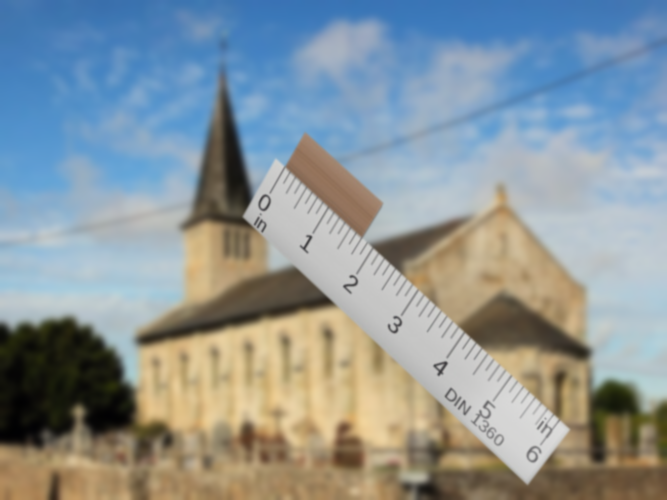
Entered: 1.75 in
